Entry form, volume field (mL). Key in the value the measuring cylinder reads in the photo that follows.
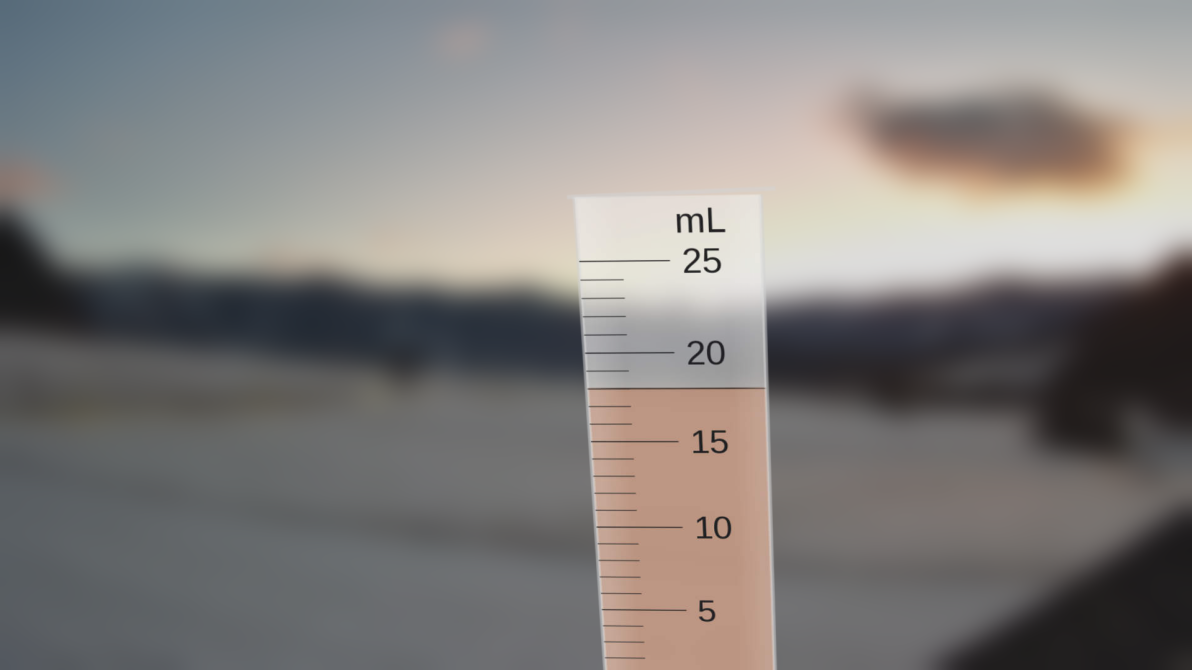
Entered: 18 mL
